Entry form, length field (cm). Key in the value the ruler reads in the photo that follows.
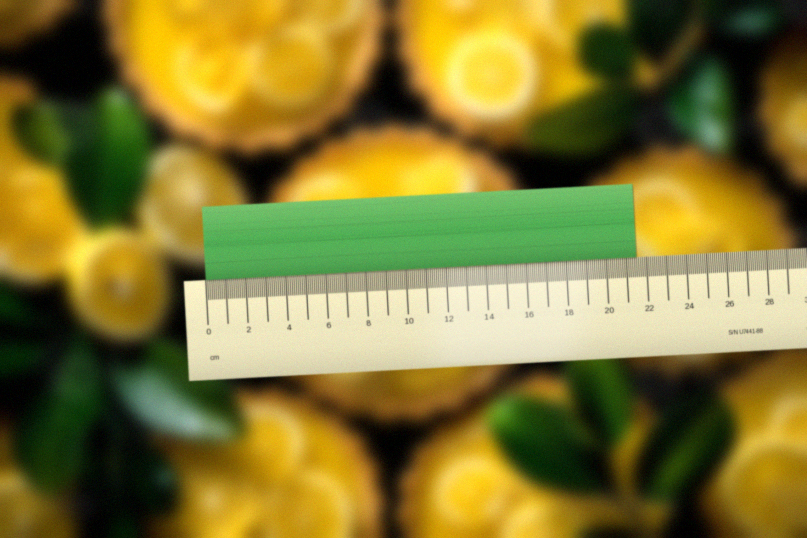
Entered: 21.5 cm
